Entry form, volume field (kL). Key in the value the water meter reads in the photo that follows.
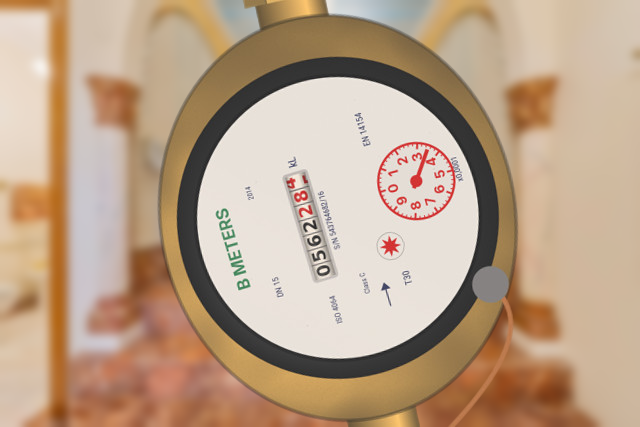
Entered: 562.2843 kL
